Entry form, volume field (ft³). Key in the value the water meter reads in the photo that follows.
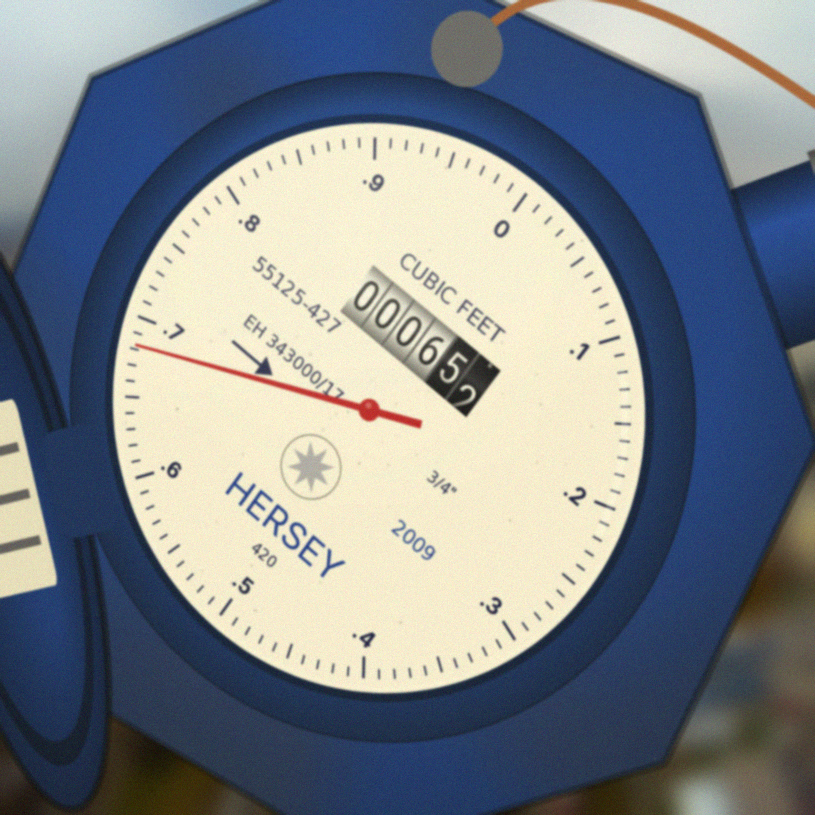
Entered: 651.68 ft³
